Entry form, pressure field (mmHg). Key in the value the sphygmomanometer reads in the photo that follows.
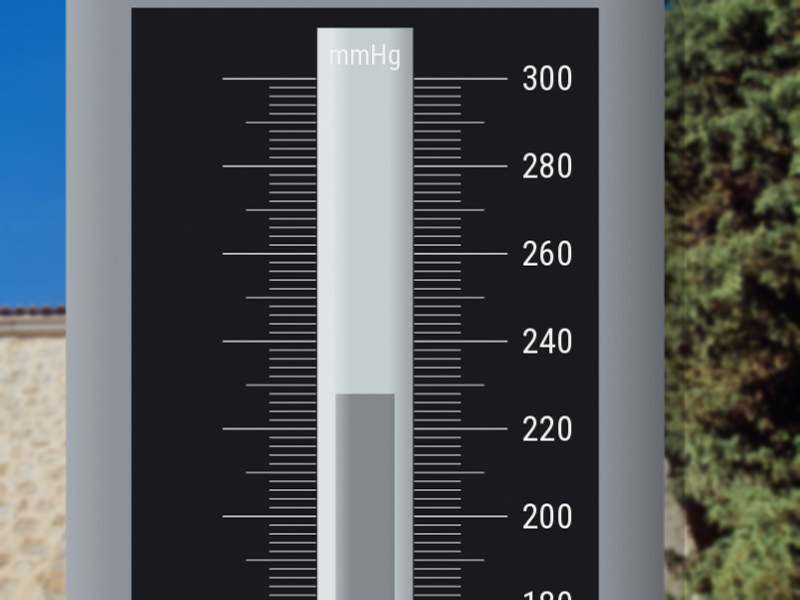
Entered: 228 mmHg
